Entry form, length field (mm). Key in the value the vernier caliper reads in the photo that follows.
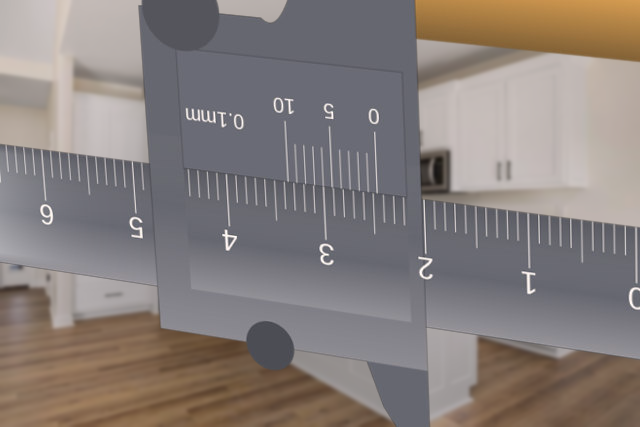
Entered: 24.6 mm
